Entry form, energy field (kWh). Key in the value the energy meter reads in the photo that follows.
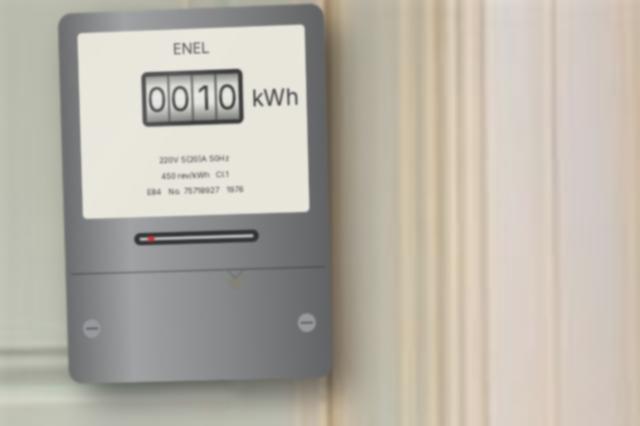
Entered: 10 kWh
